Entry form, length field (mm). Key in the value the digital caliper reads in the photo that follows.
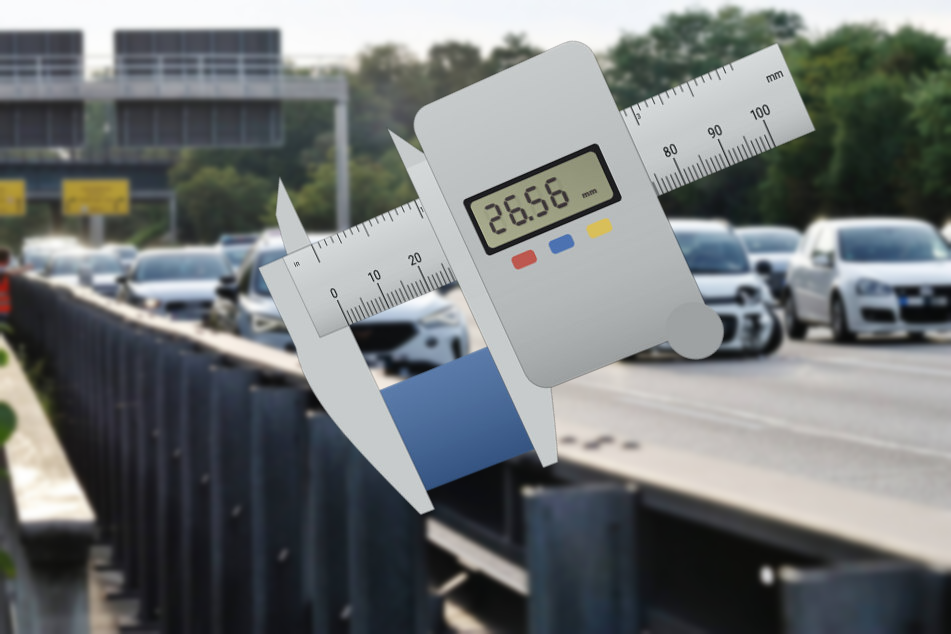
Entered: 26.56 mm
